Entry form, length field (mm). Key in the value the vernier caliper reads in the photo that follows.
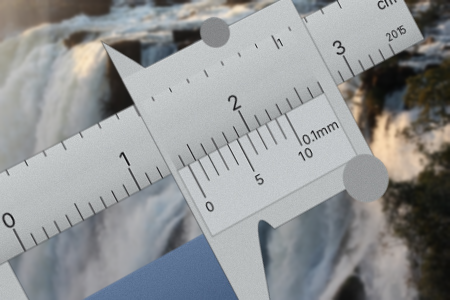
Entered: 14.3 mm
